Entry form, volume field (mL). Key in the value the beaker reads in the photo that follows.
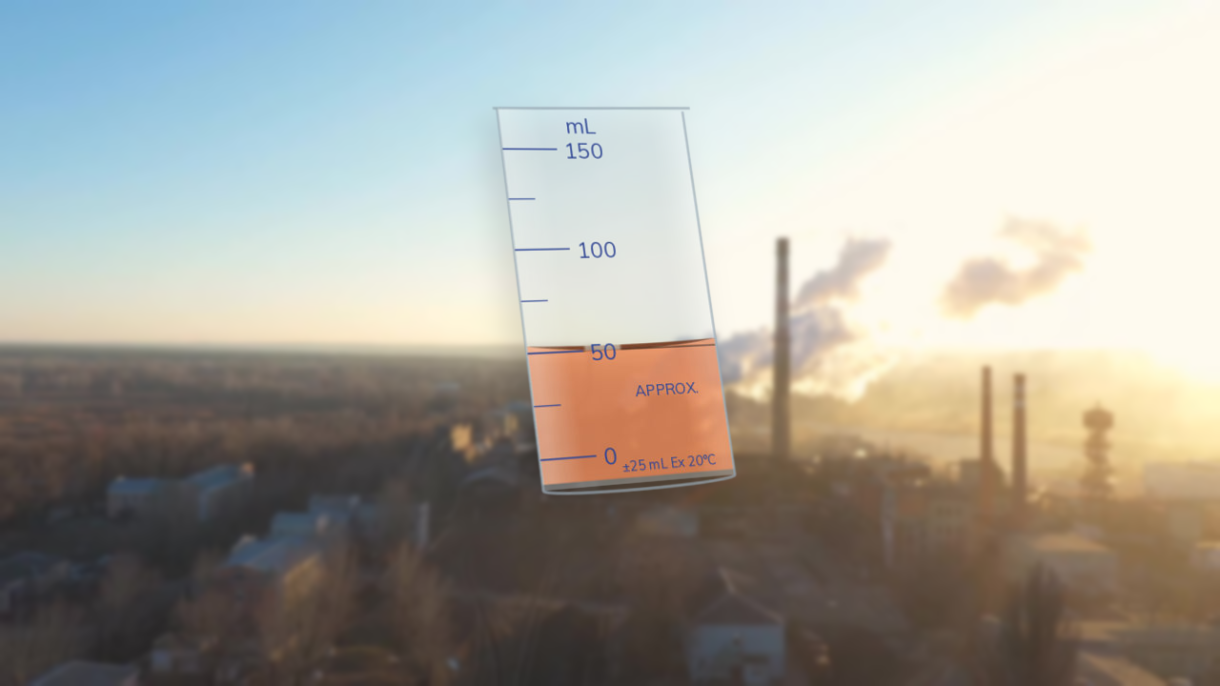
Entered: 50 mL
